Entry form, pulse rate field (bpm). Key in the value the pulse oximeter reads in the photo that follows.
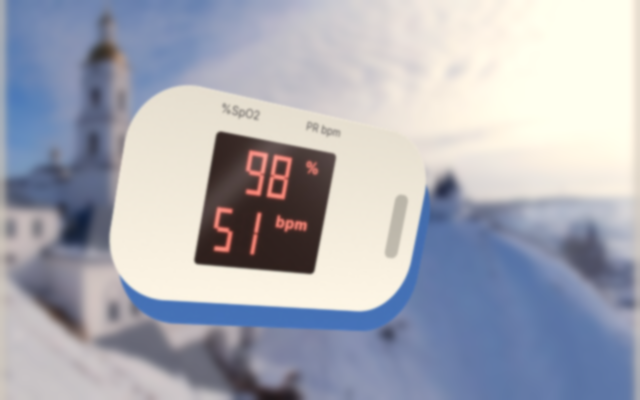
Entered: 51 bpm
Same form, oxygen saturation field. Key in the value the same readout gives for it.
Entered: 98 %
